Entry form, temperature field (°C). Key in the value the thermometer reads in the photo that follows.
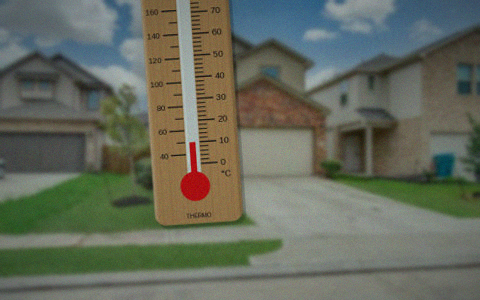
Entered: 10 °C
